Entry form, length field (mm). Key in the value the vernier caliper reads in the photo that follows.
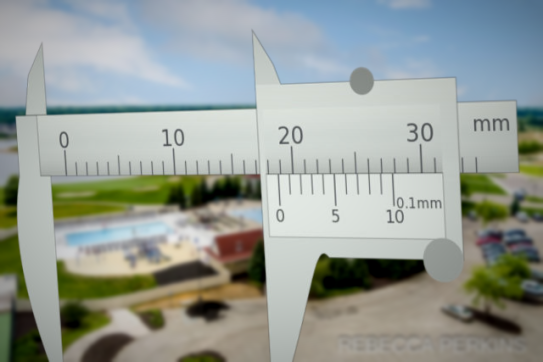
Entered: 18.8 mm
